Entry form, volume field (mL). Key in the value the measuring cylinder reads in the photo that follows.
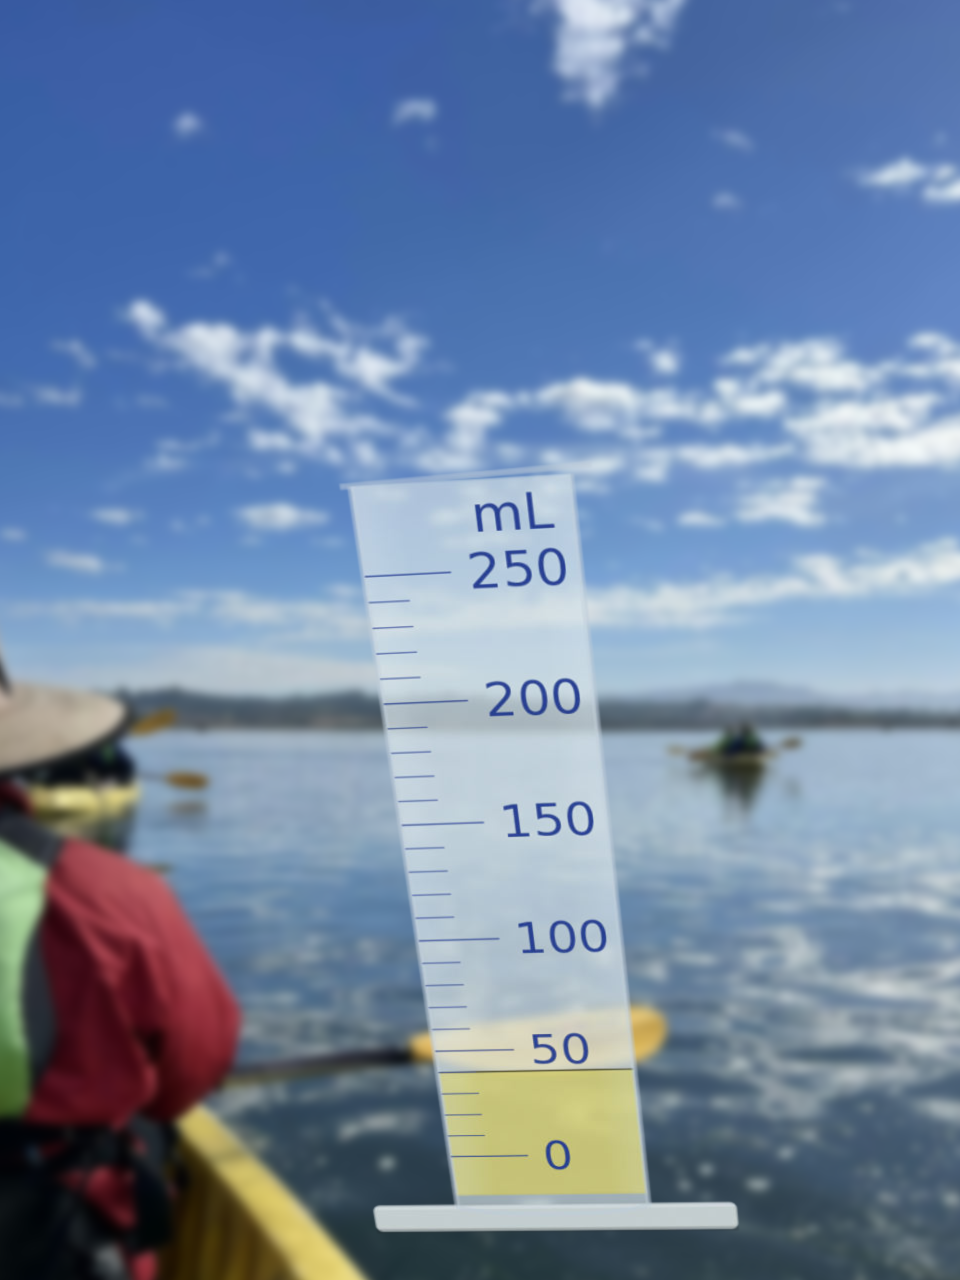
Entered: 40 mL
